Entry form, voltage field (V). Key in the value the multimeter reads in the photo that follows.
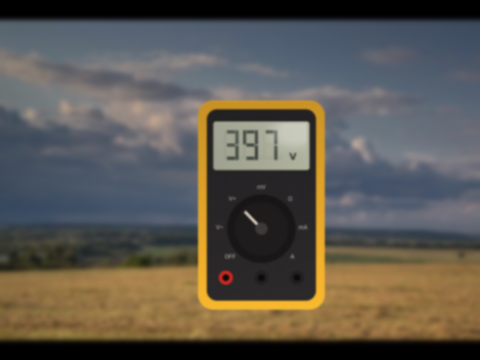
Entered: 397 V
